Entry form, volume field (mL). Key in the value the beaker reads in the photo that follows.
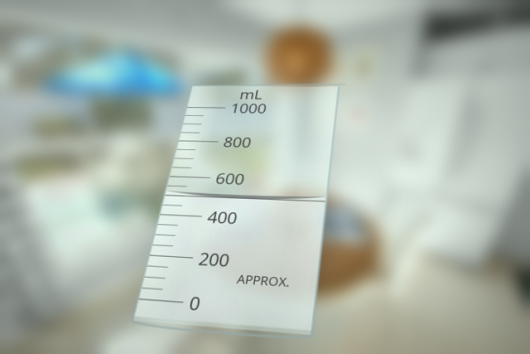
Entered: 500 mL
